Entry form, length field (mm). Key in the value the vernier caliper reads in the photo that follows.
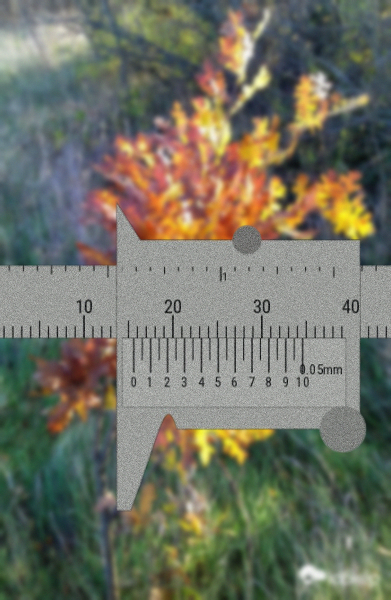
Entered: 15.6 mm
